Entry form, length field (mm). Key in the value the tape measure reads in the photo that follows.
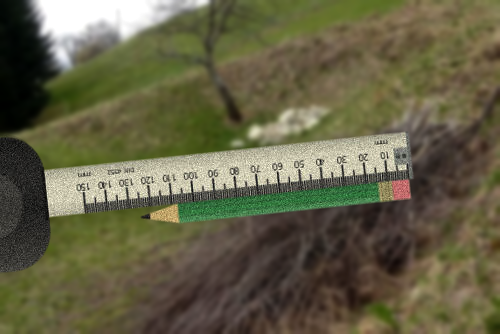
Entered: 125 mm
